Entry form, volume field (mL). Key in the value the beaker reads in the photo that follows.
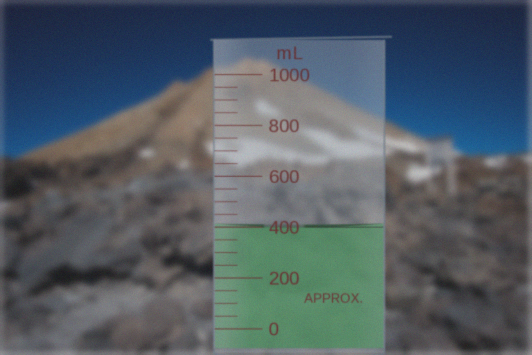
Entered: 400 mL
